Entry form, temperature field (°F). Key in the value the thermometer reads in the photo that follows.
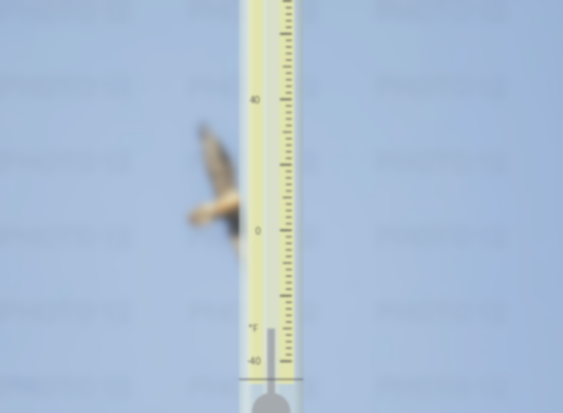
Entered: -30 °F
